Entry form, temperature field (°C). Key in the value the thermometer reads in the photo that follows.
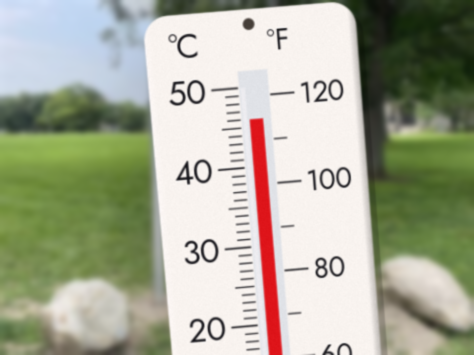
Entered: 46 °C
